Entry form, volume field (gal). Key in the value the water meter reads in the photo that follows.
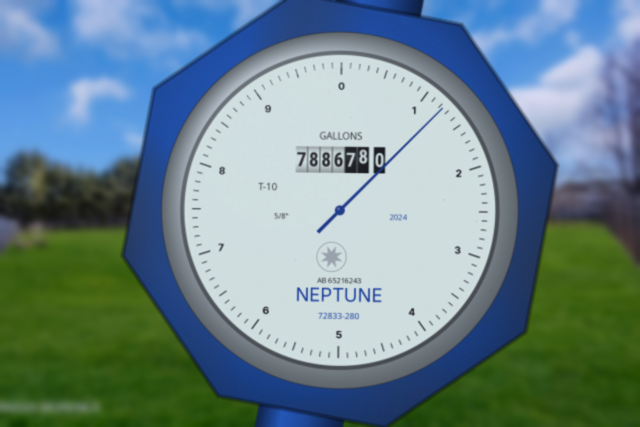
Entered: 7886781.2 gal
